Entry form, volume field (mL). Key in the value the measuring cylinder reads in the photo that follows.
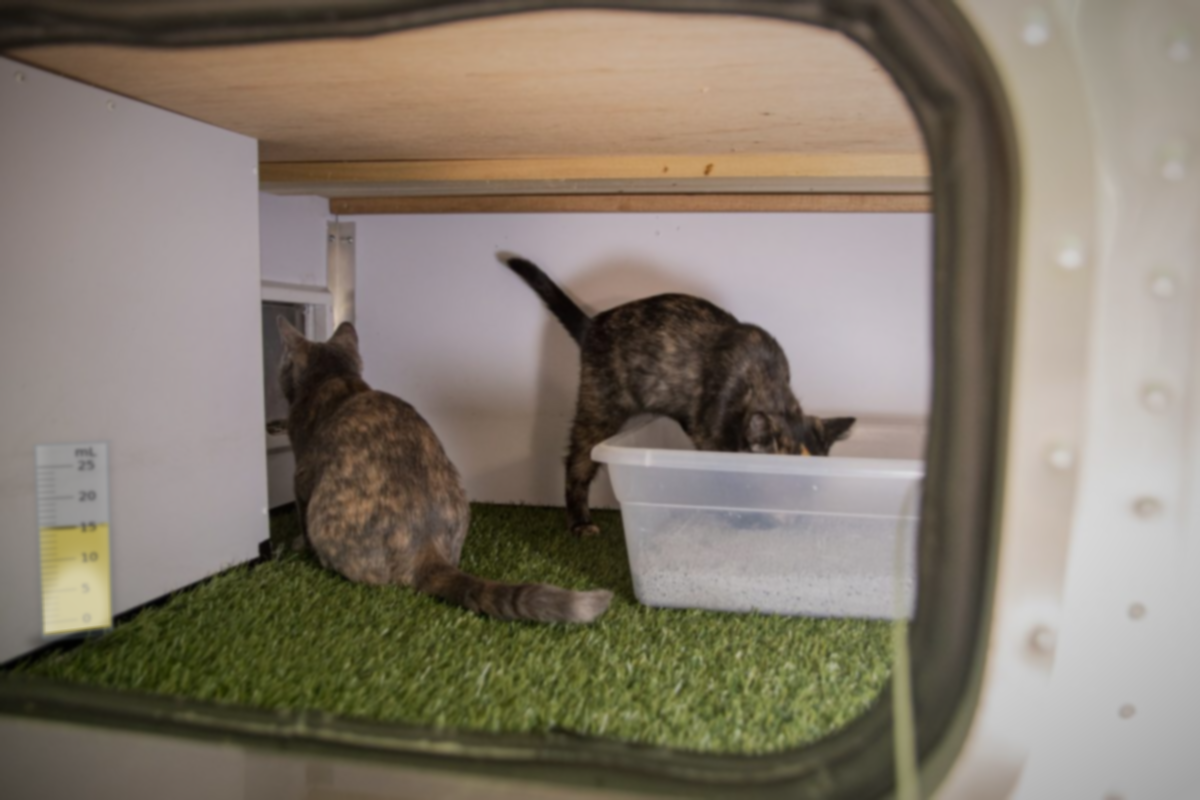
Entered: 15 mL
